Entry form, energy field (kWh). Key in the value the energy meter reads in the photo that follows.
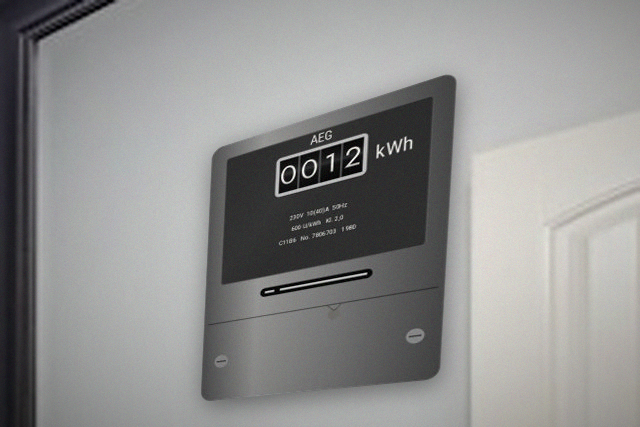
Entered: 12 kWh
